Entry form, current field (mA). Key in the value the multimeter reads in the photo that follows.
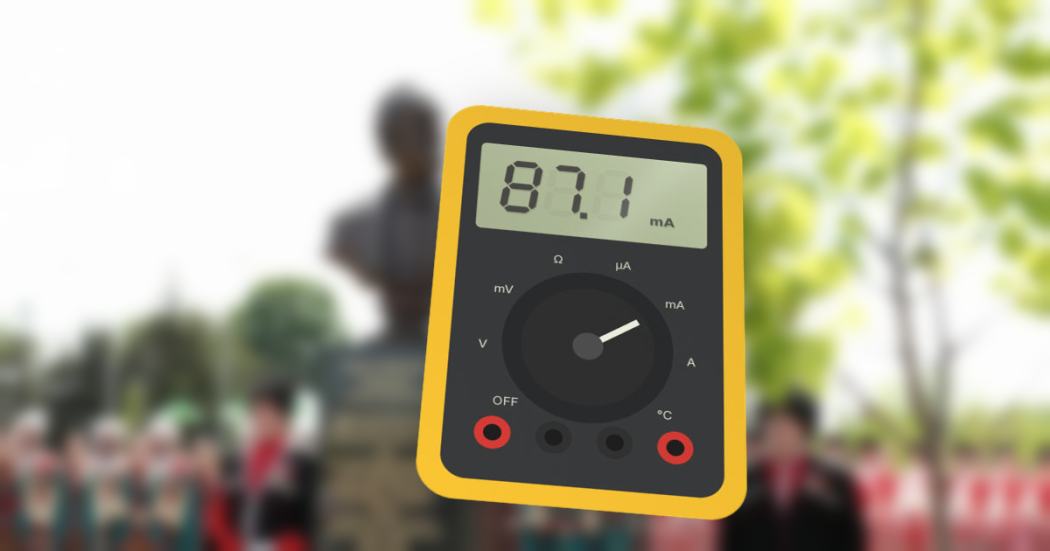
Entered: 87.1 mA
